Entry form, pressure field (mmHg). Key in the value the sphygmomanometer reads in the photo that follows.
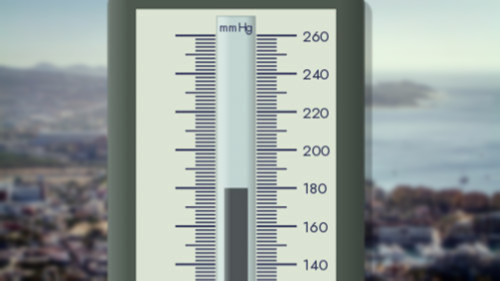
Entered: 180 mmHg
